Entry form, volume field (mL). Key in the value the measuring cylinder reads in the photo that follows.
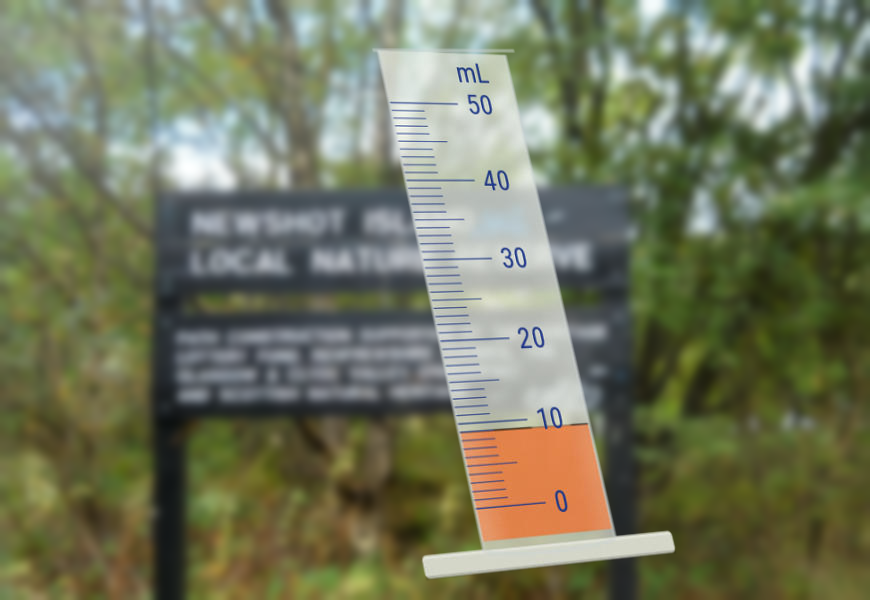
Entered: 9 mL
